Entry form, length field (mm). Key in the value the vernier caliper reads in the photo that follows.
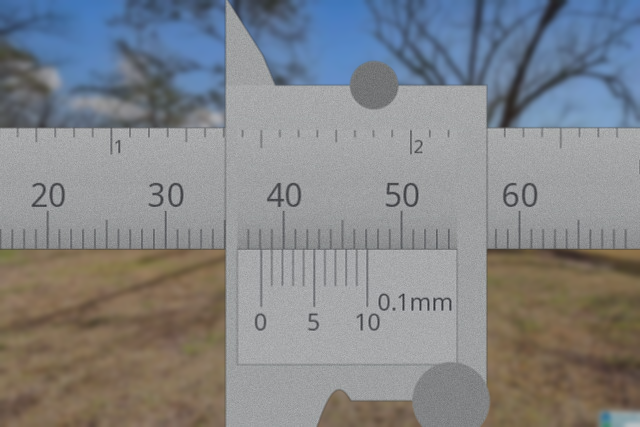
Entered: 38.1 mm
